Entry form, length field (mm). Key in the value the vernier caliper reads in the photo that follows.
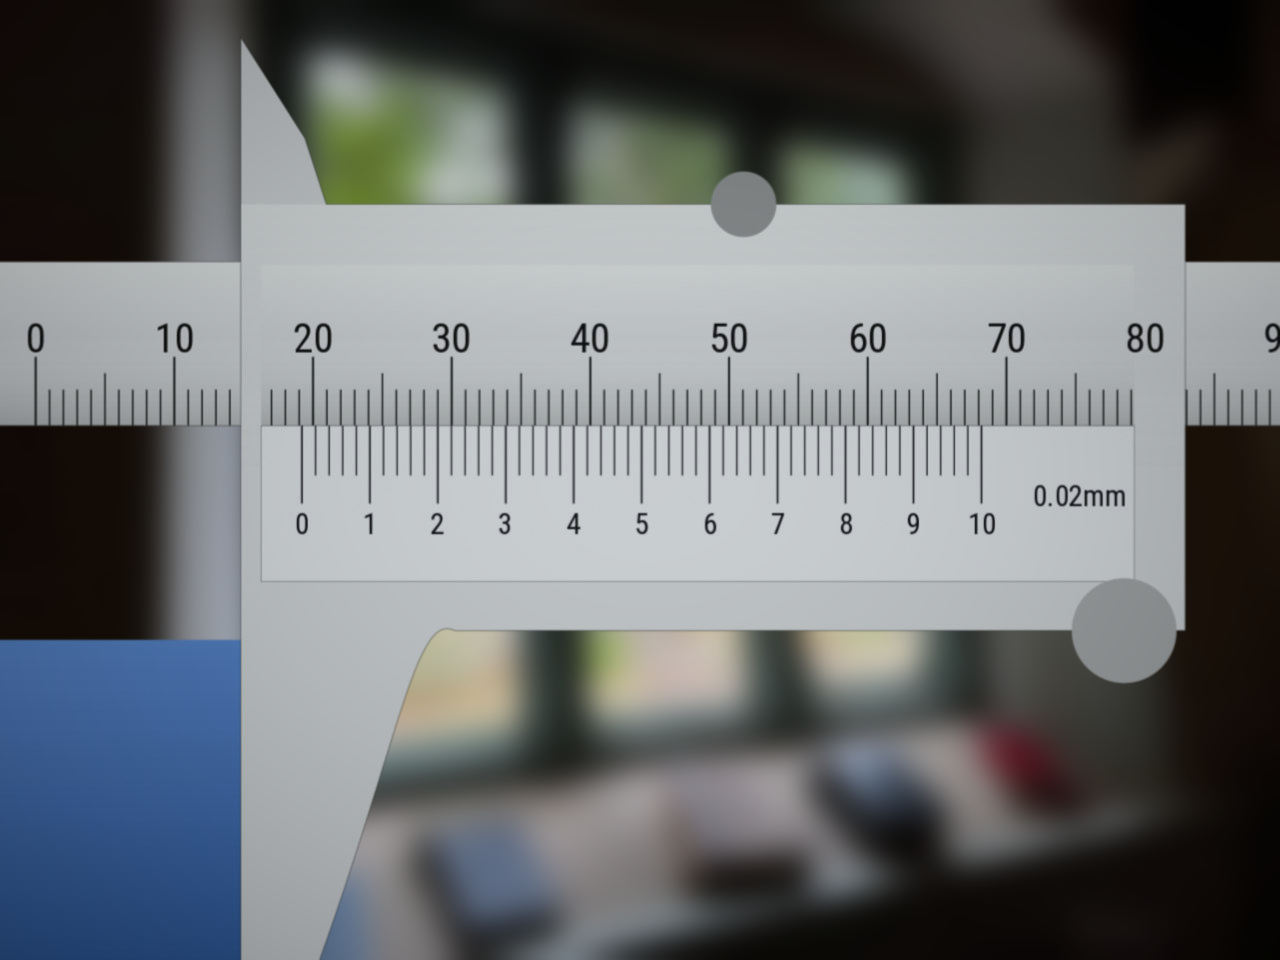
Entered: 19.2 mm
